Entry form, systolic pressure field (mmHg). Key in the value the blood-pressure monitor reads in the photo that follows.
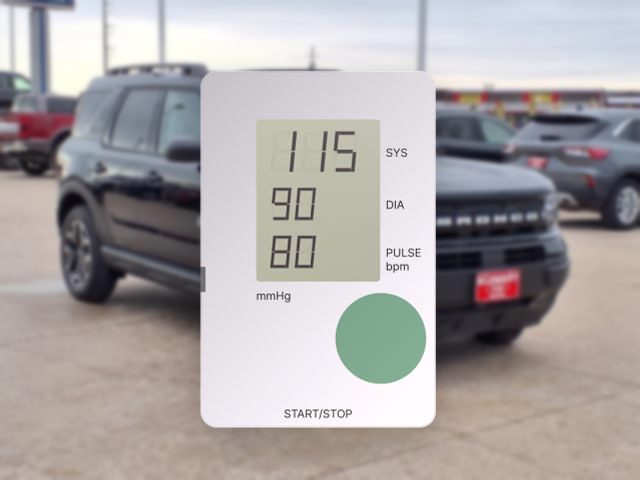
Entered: 115 mmHg
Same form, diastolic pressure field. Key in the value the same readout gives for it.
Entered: 90 mmHg
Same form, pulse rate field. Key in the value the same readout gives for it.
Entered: 80 bpm
